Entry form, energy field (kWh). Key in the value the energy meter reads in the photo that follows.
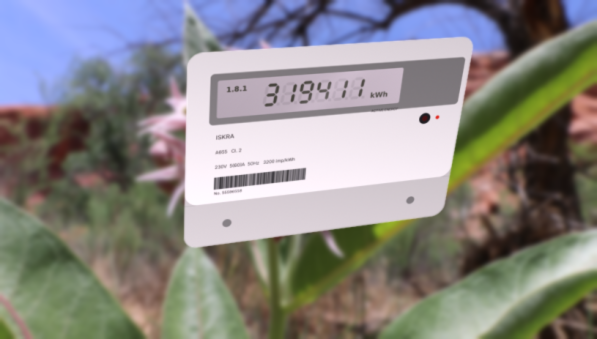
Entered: 319411 kWh
